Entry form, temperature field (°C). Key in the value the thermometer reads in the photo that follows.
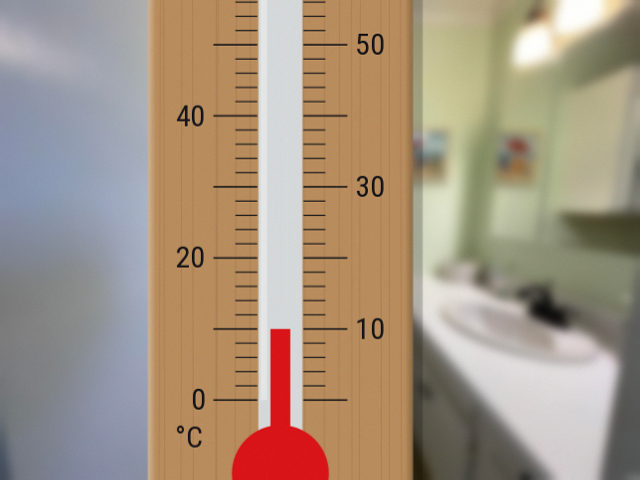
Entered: 10 °C
